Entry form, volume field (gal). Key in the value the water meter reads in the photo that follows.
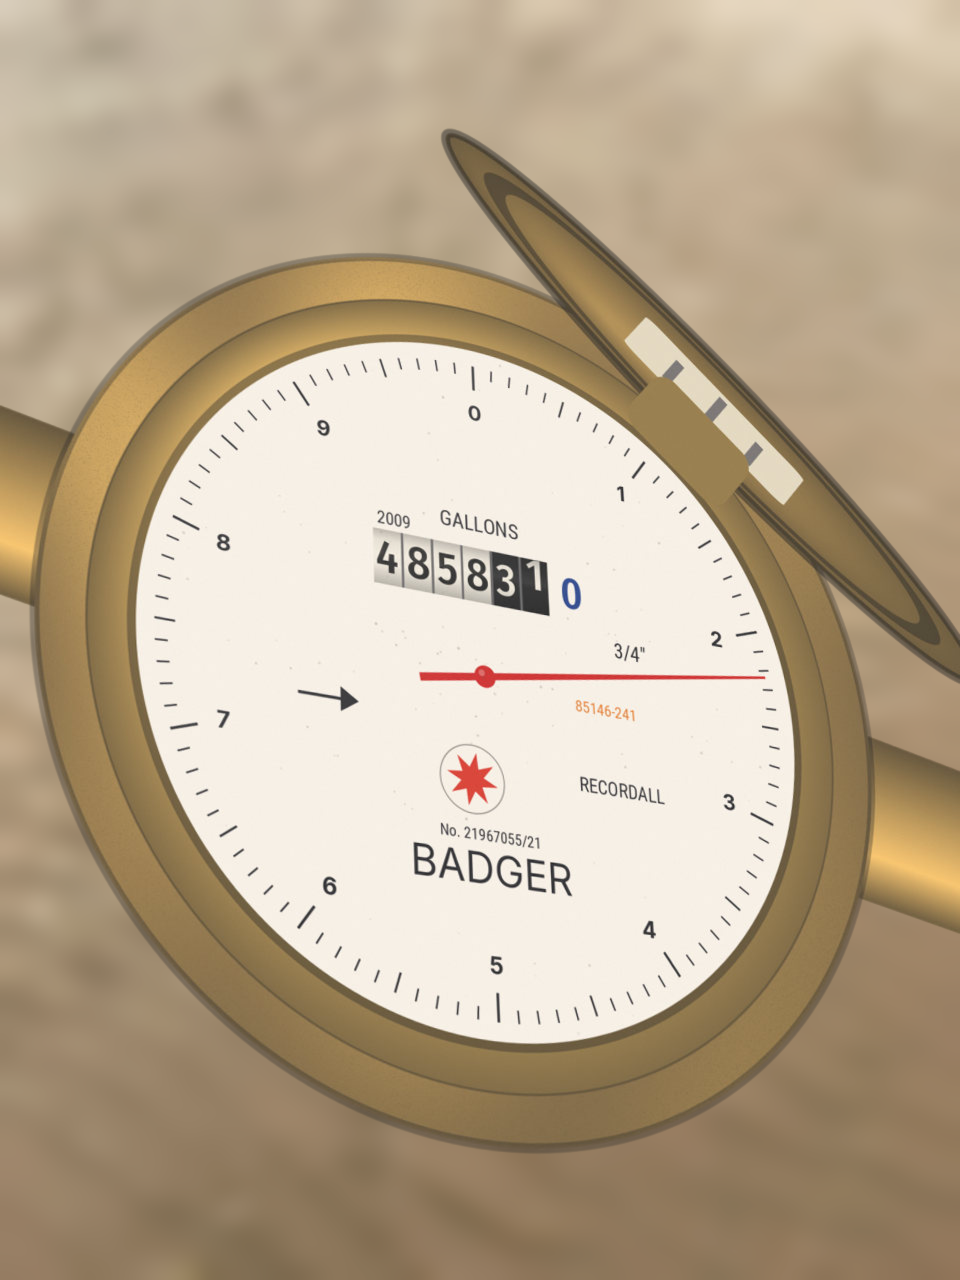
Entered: 4858312.2 gal
